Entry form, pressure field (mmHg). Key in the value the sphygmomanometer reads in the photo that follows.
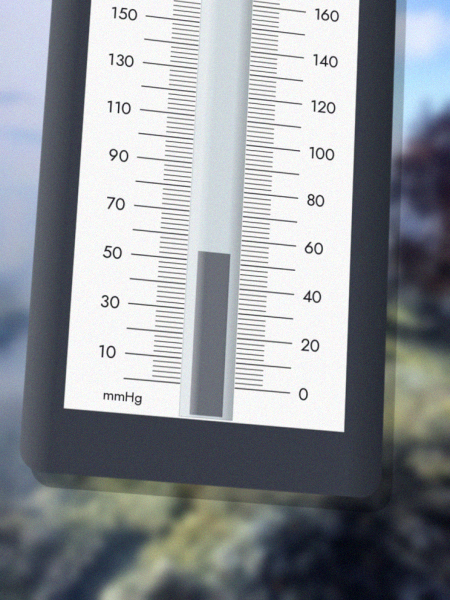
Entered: 54 mmHg
